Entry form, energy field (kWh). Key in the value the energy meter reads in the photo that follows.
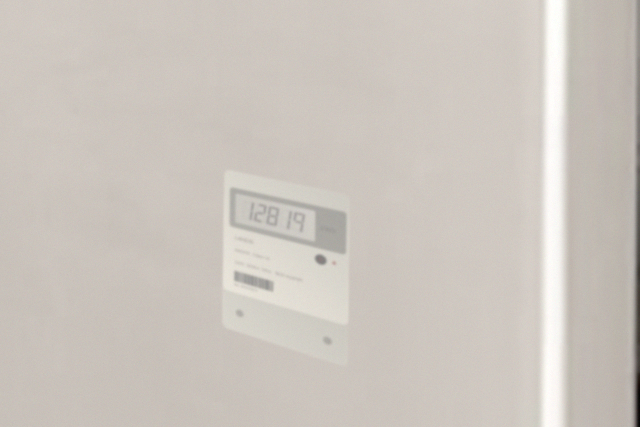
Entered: 12819 kWh
